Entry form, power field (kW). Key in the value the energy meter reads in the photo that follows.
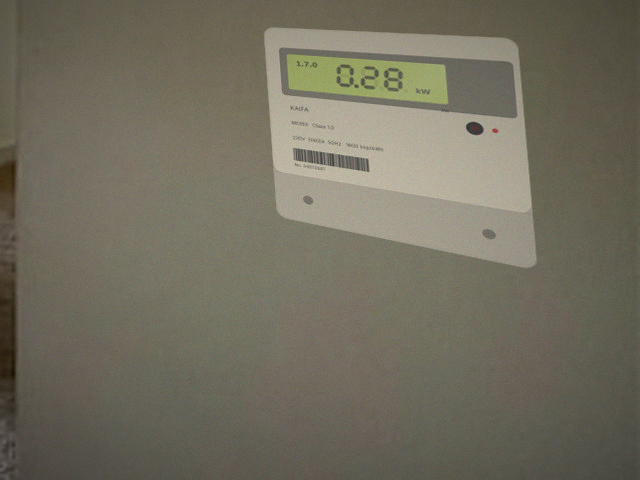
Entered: 0.28 kW
